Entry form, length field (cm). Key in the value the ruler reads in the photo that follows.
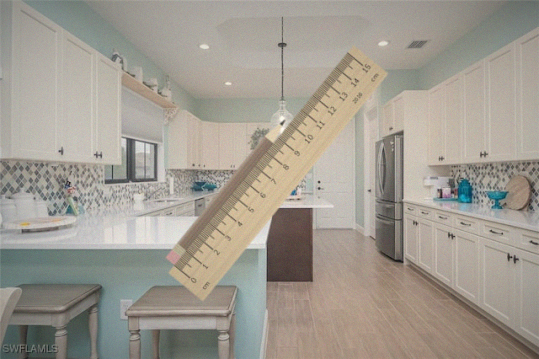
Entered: 10 cm
